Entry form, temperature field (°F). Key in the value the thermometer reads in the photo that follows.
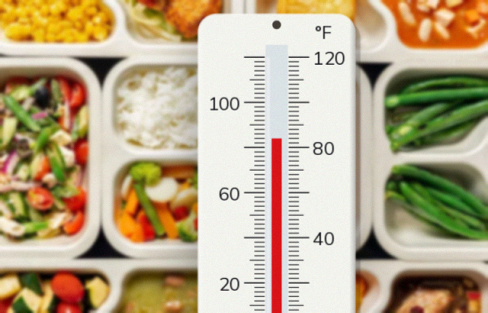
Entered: 84 °F
